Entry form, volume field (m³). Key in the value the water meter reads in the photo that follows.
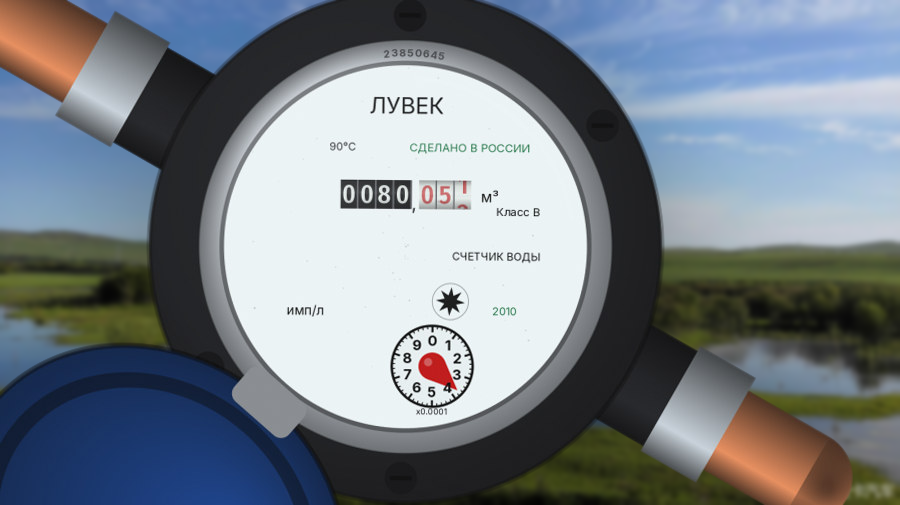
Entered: 80.0513 m³
